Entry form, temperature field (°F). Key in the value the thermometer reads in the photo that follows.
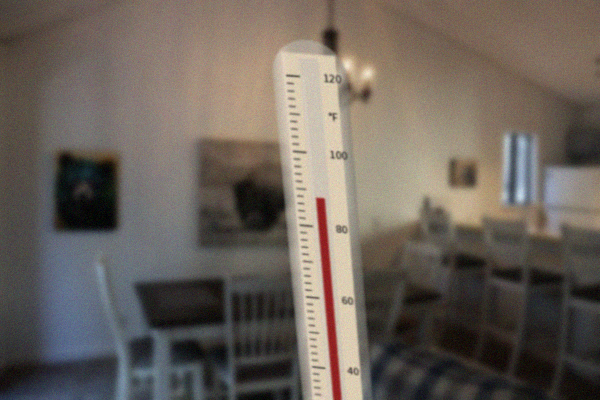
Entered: 88 °F
